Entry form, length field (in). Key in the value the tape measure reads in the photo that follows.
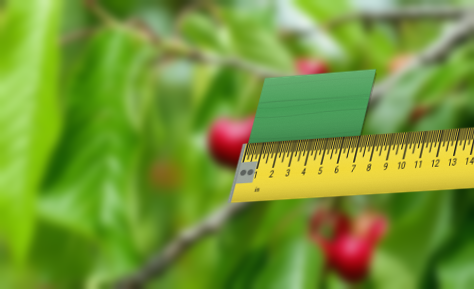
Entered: 7 in
